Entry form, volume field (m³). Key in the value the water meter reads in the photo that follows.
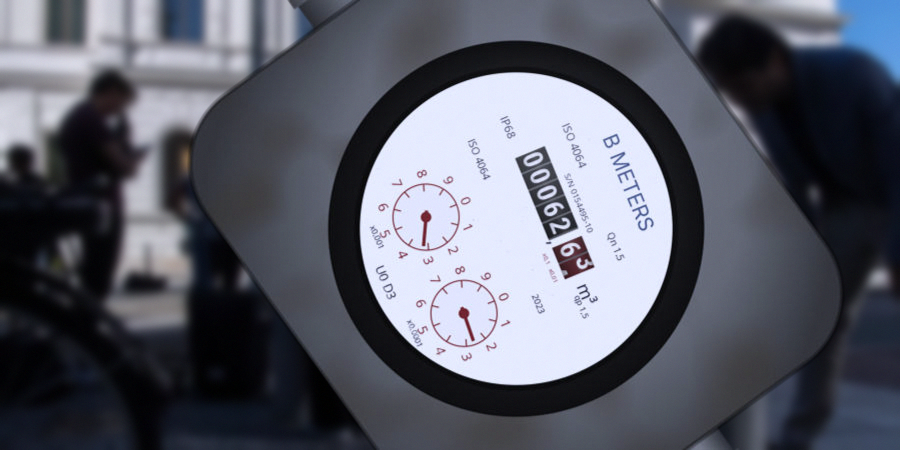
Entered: 62.6332 m³
